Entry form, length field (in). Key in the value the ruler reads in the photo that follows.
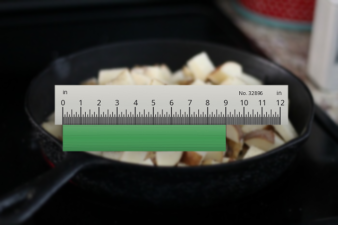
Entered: 9 in
